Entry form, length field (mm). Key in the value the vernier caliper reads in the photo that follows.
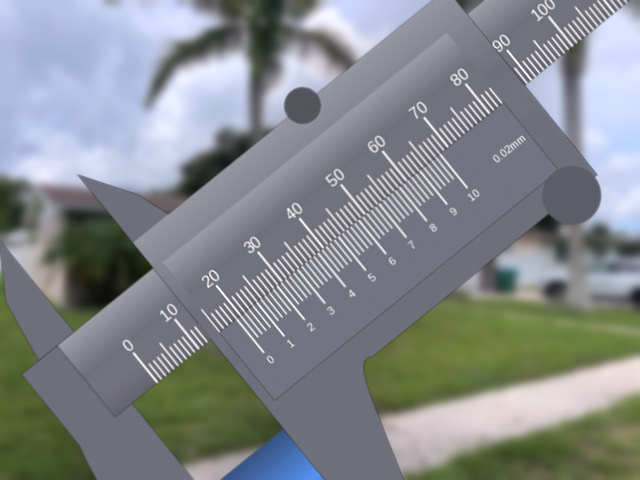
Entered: 19.0 mm
